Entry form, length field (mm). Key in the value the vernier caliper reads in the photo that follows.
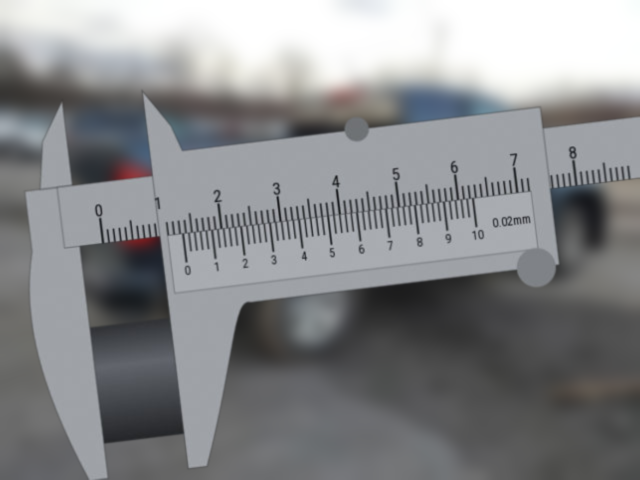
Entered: 13.5 mm
